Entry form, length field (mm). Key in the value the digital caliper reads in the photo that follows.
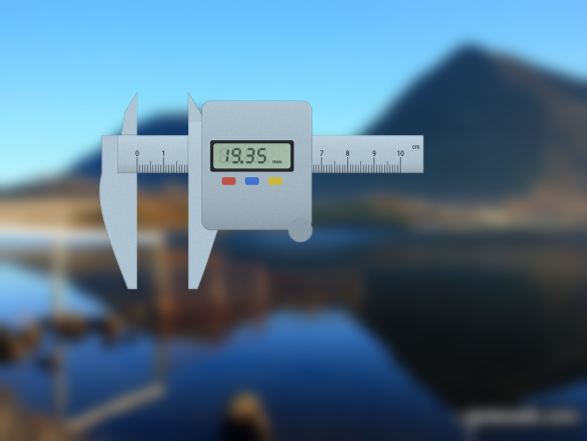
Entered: 19.35 mm
